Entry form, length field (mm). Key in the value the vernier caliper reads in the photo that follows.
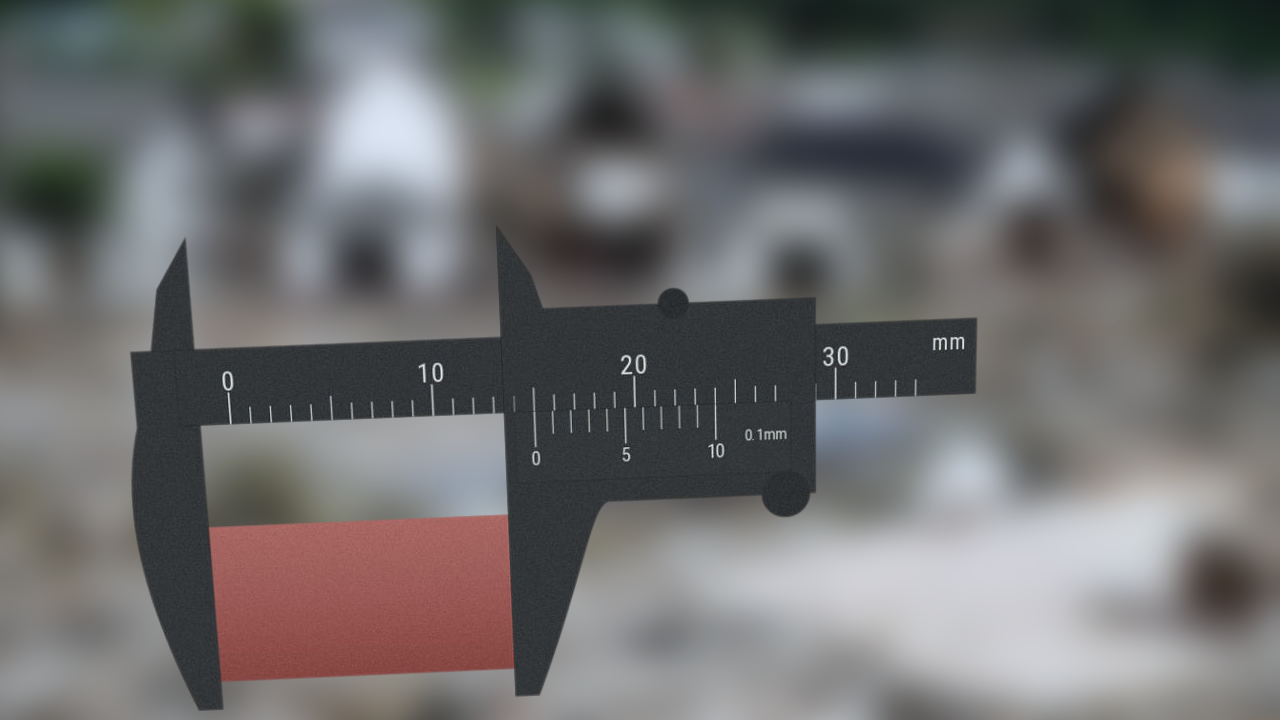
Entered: 15.0 mm
